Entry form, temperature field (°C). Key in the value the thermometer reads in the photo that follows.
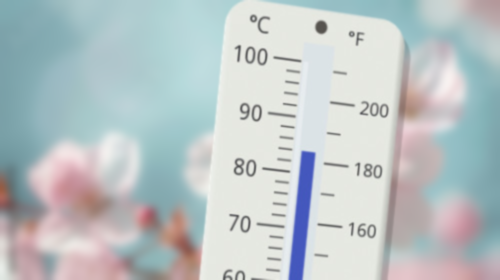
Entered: 84 °C
